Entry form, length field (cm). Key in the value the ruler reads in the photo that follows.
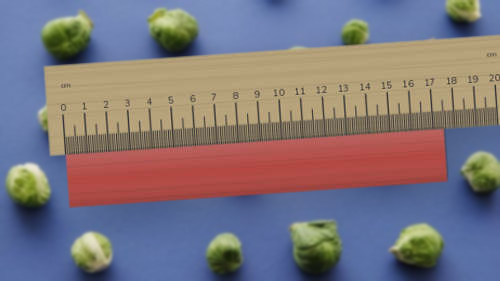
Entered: 17.5 cm
